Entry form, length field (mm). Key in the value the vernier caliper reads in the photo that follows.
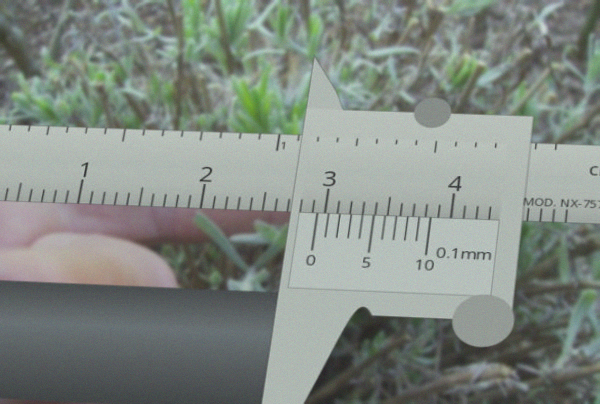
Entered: 29.4 mm
